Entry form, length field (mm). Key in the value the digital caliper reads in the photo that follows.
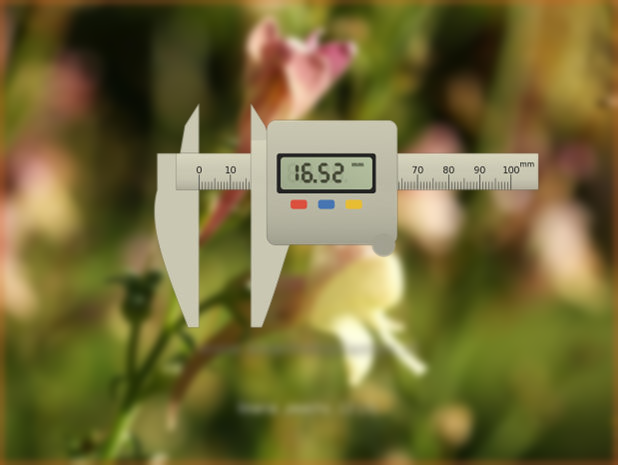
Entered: 16.52 mm
